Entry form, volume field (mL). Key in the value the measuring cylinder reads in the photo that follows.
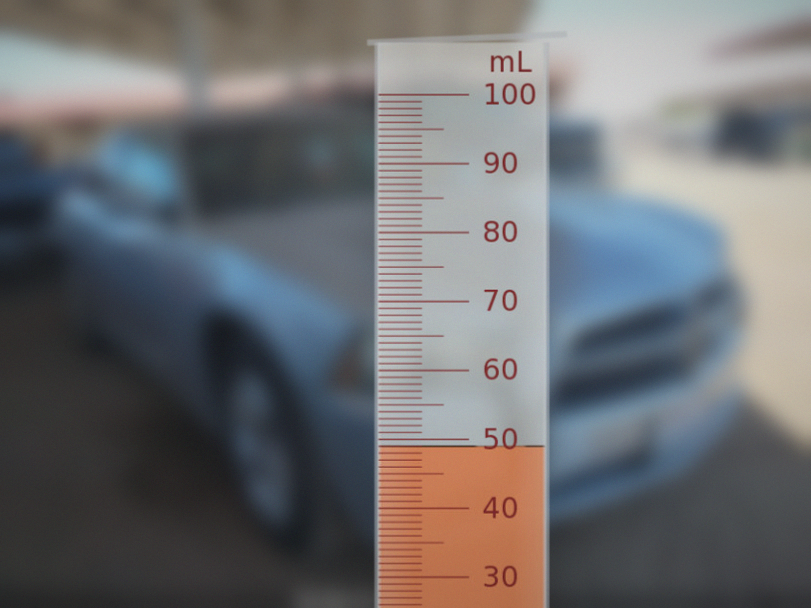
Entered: 49 mL
